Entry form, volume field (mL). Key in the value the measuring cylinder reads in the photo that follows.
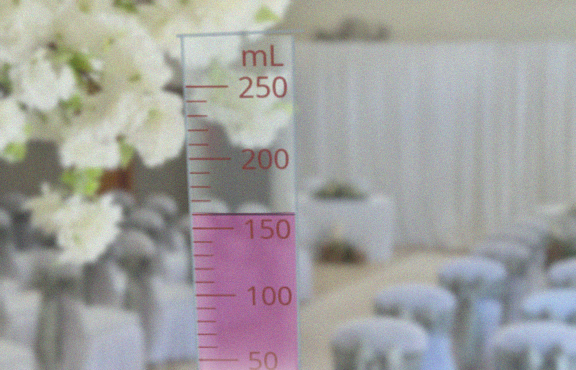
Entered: 160 mL
